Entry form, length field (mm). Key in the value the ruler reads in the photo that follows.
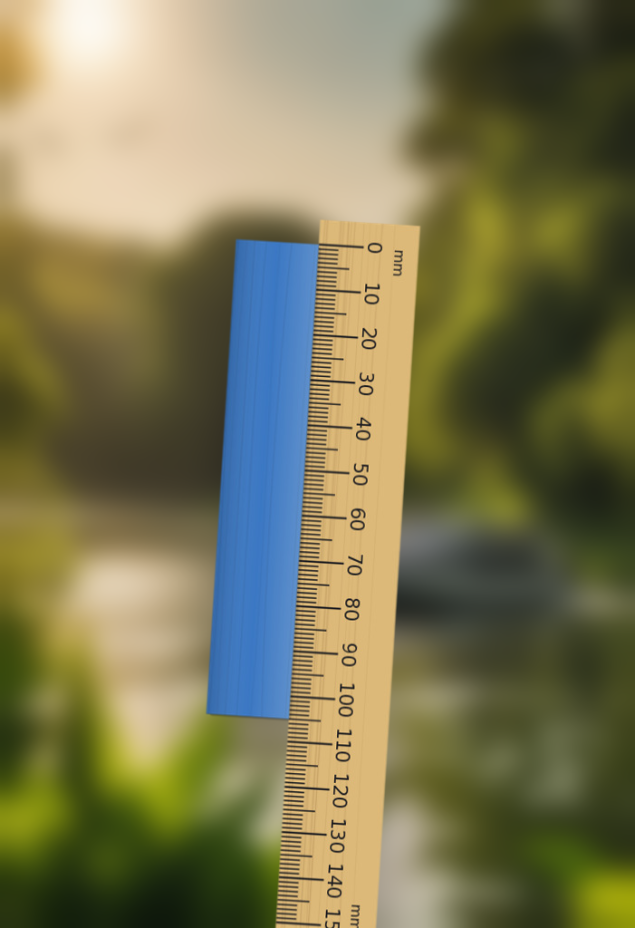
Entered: 105 mm
